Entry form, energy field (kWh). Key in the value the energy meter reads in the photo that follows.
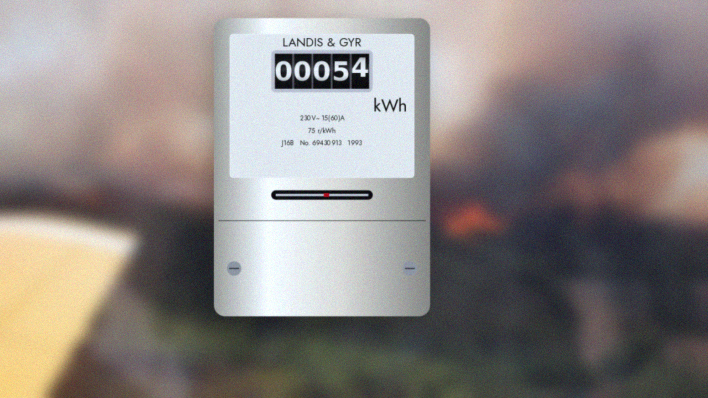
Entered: 54 kWh
